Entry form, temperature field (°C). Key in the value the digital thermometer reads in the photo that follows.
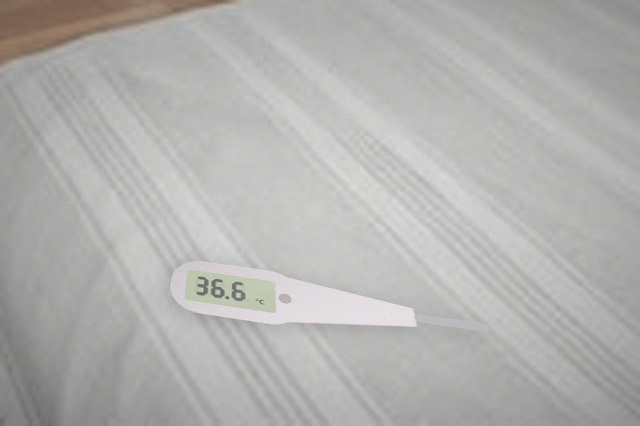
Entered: 36.6 °C
